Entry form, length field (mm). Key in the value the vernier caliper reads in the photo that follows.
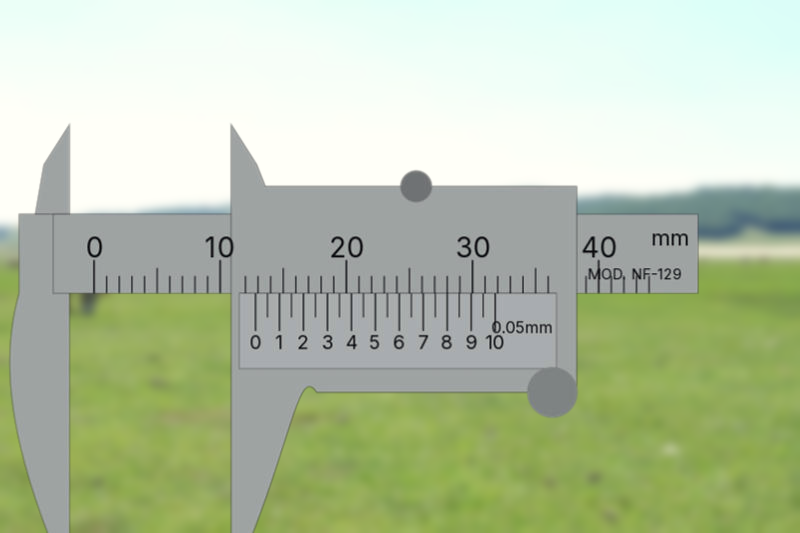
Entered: 12.8 mm
